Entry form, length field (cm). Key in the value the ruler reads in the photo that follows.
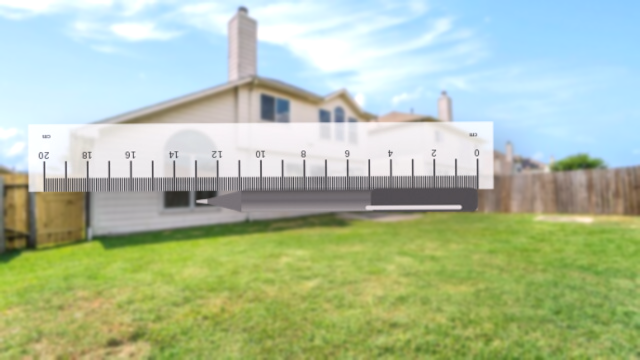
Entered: 13 cm
